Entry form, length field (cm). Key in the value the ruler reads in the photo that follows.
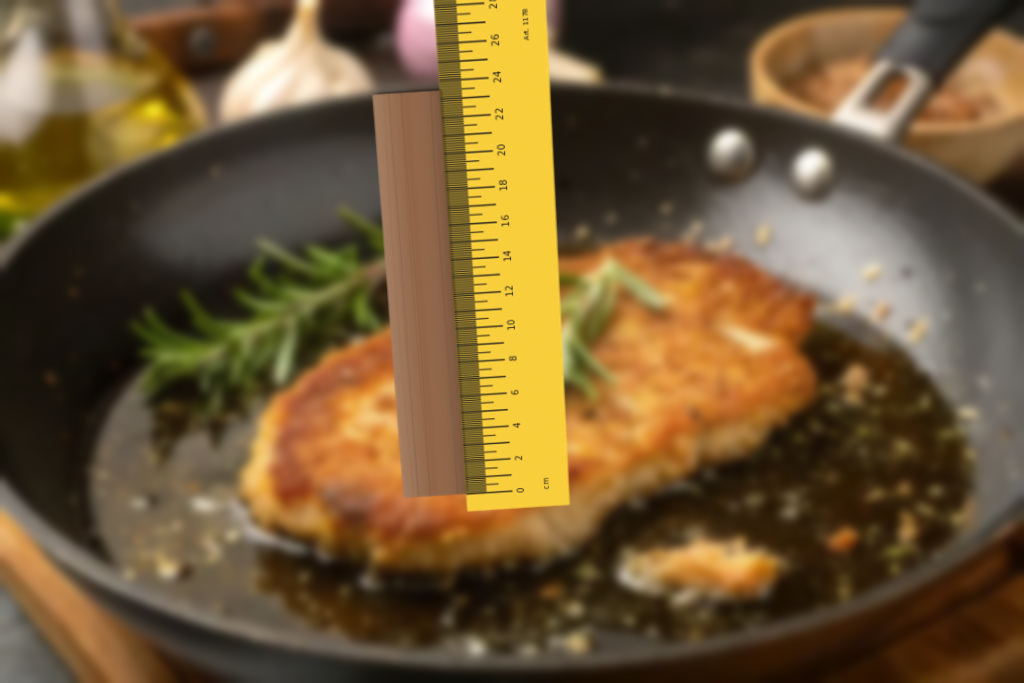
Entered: 23.5 cm
